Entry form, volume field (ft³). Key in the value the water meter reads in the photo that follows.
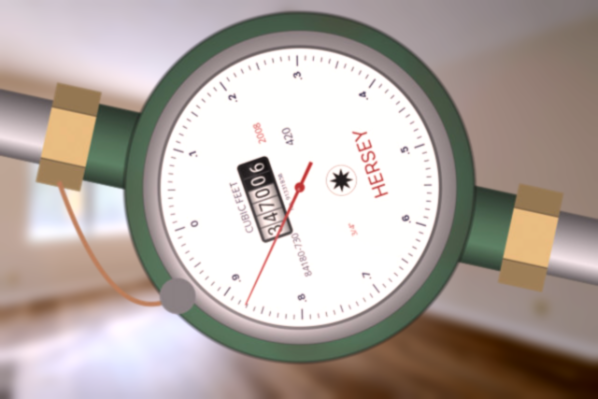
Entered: 347005.87 ft³
